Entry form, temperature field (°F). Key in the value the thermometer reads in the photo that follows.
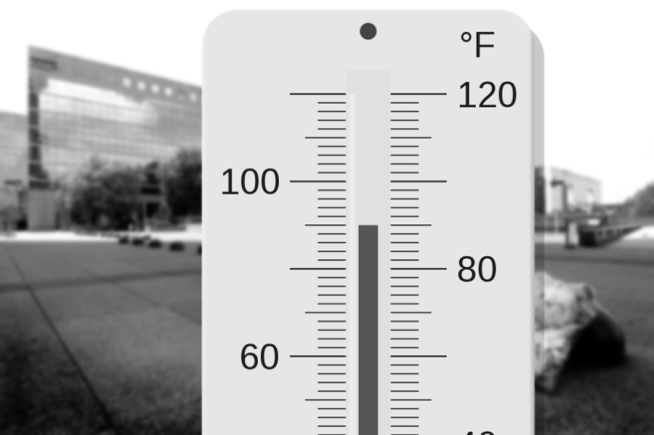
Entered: 90 °F
